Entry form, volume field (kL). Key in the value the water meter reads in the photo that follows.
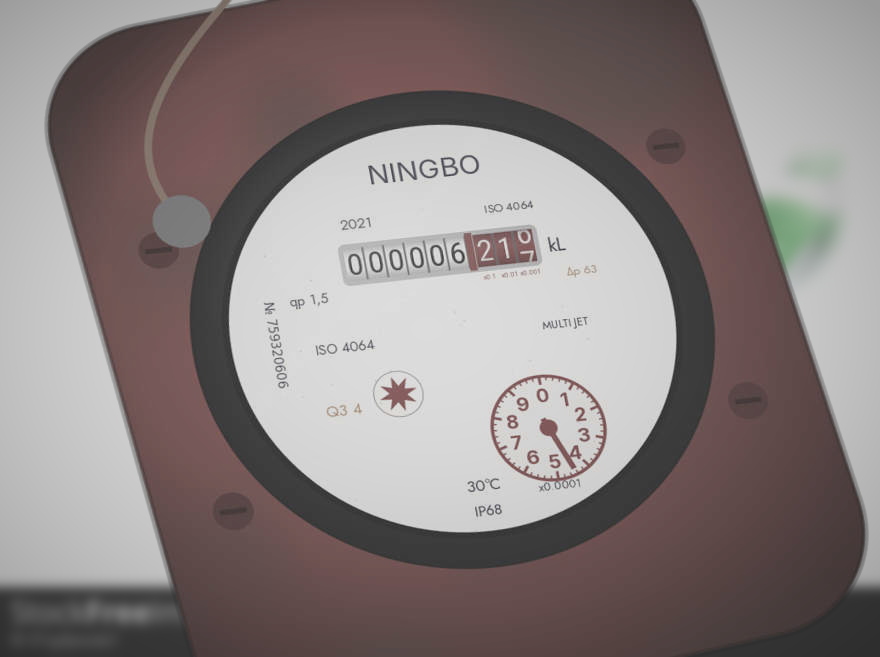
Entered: 6.2164 kL
